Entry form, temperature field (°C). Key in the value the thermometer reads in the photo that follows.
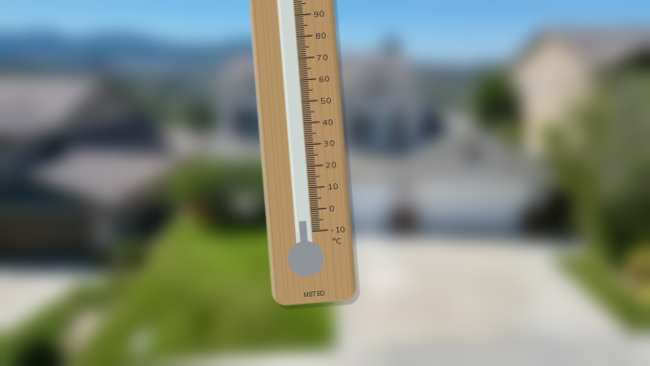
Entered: -5 °C
